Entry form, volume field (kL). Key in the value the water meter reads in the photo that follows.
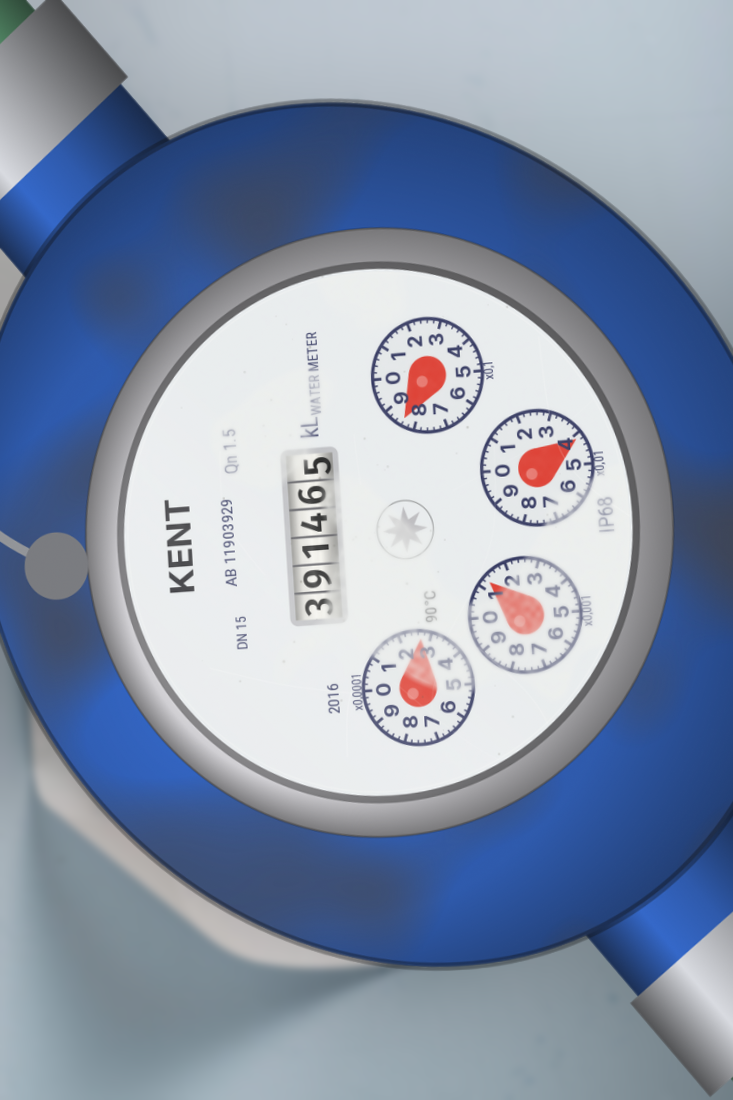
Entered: 391464.8412 kL
